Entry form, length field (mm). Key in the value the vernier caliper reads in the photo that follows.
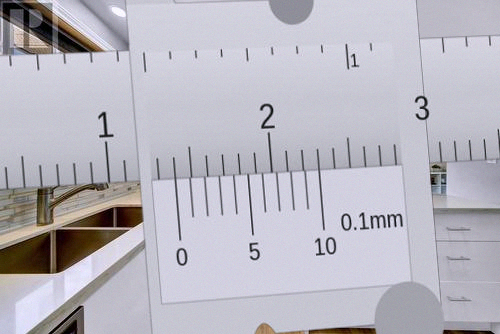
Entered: 14.0 mm
